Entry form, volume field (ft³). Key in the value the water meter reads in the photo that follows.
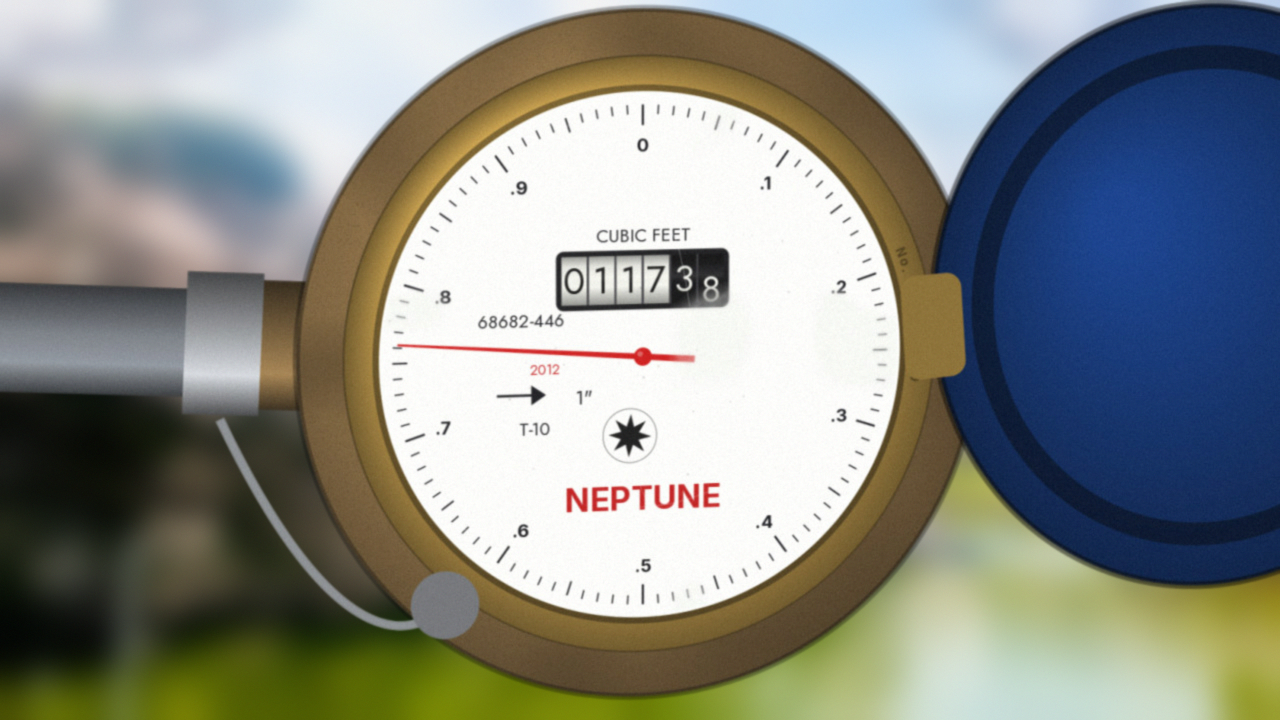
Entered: 11737.76 ft³
